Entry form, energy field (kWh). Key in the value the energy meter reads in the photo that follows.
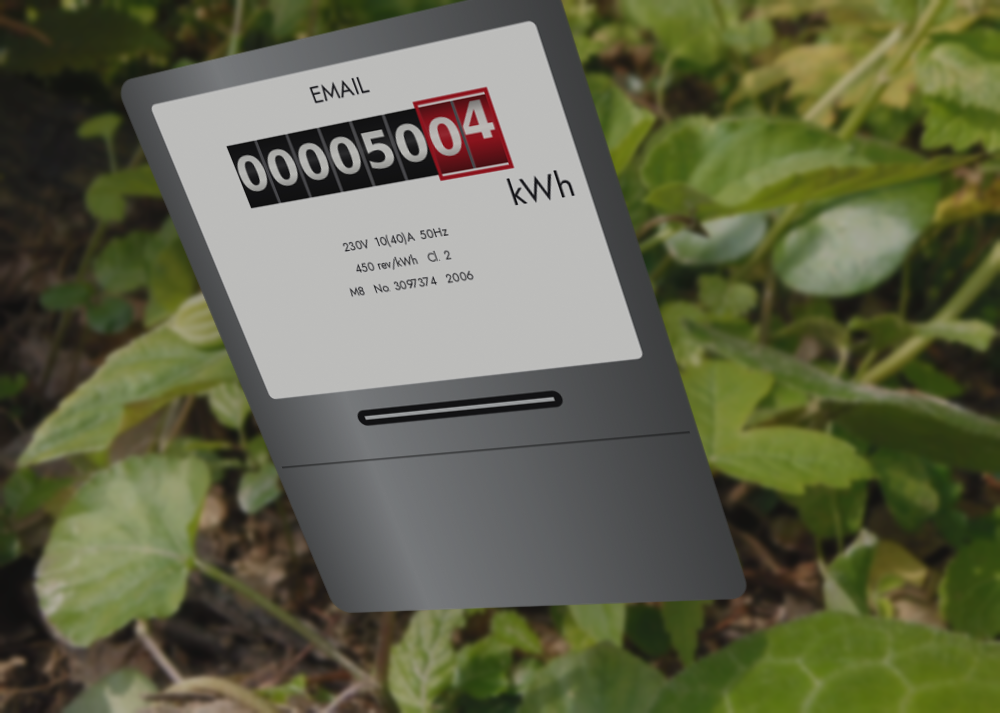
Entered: 50.04 kWh
